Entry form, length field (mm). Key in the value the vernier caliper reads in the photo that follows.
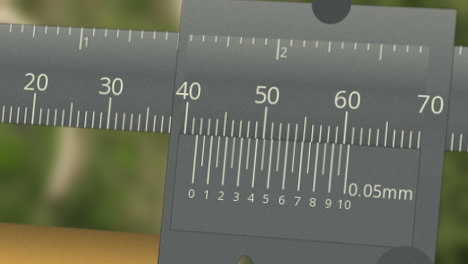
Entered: 41.6 mm
